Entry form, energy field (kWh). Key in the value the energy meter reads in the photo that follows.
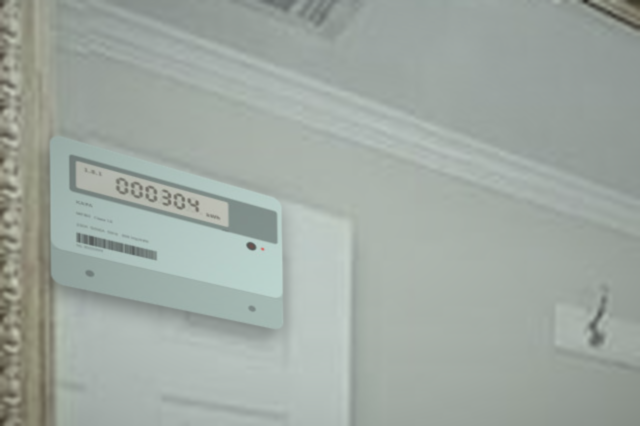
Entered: 304 kWh
